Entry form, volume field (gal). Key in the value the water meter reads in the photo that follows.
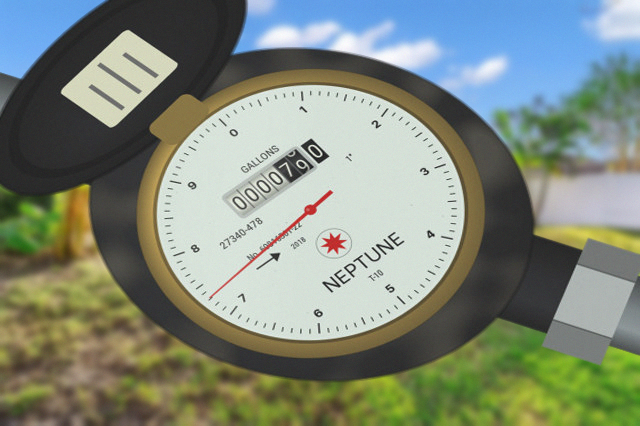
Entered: 787.3 gal
